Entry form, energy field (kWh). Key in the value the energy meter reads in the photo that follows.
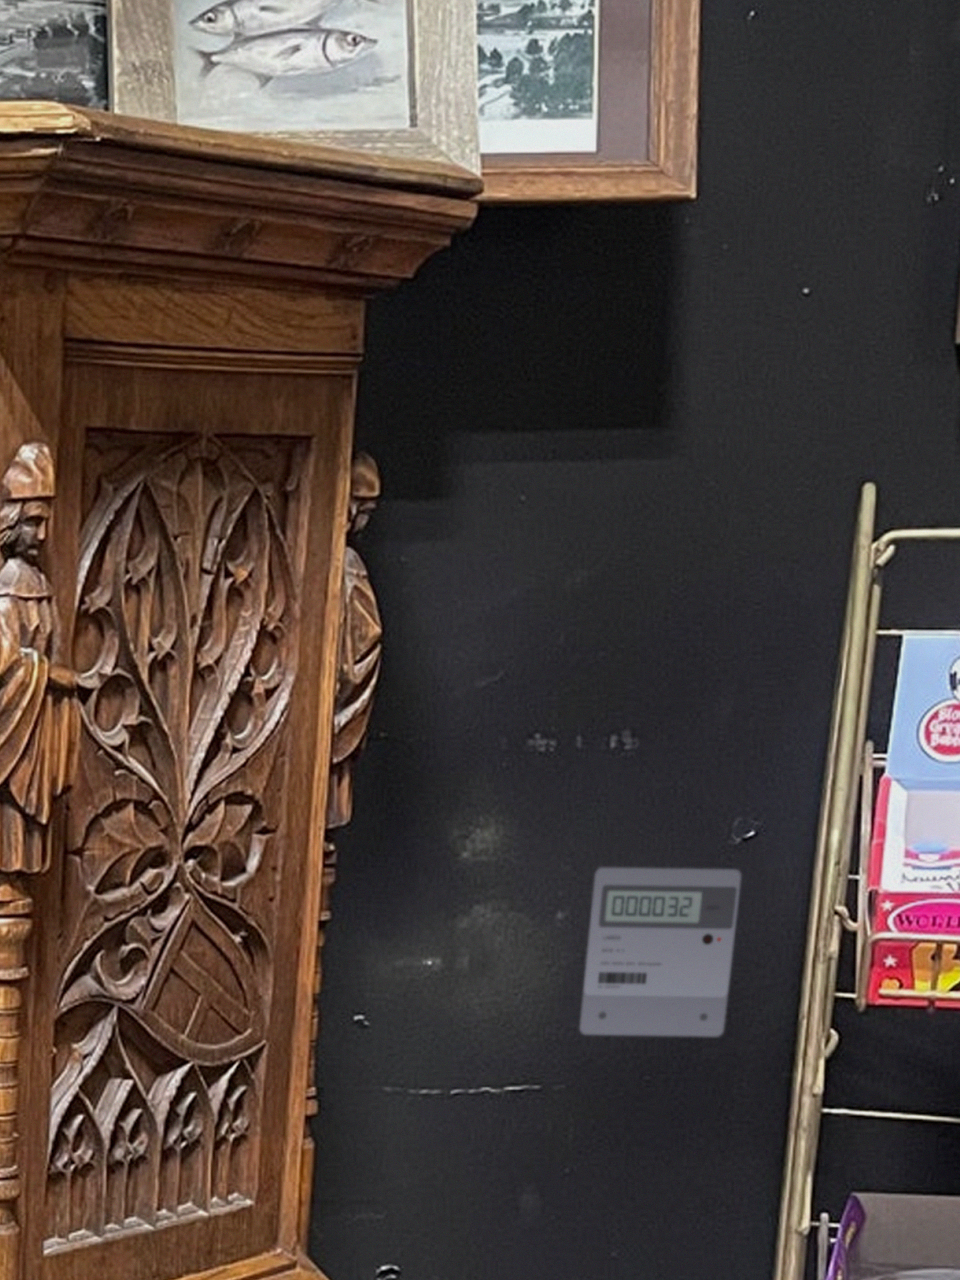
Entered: 32 kWh
